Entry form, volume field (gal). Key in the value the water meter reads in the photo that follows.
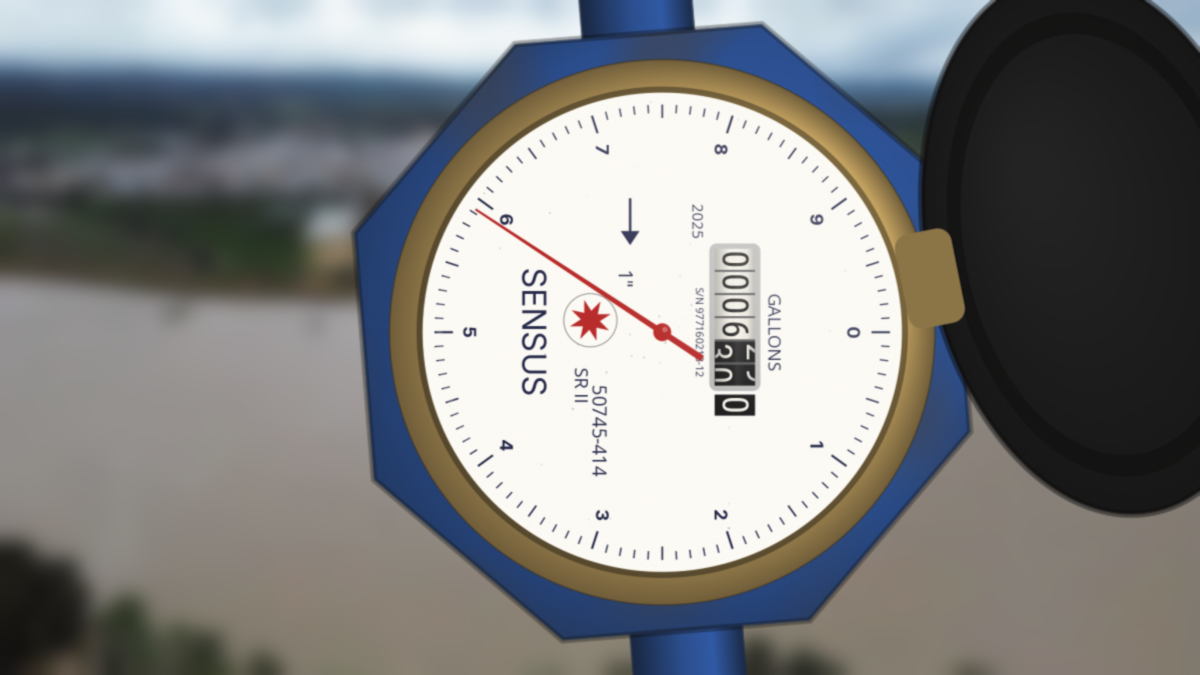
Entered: 6295.9 gal
